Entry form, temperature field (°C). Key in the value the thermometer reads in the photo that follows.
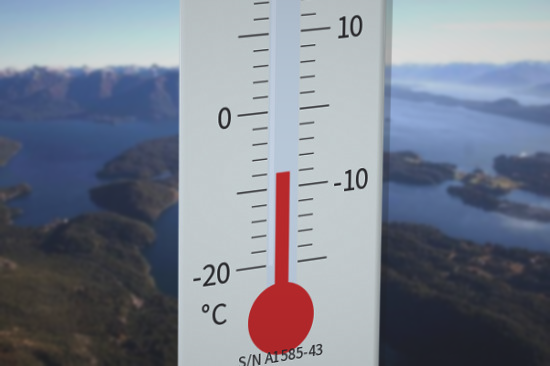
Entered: -8 °C
